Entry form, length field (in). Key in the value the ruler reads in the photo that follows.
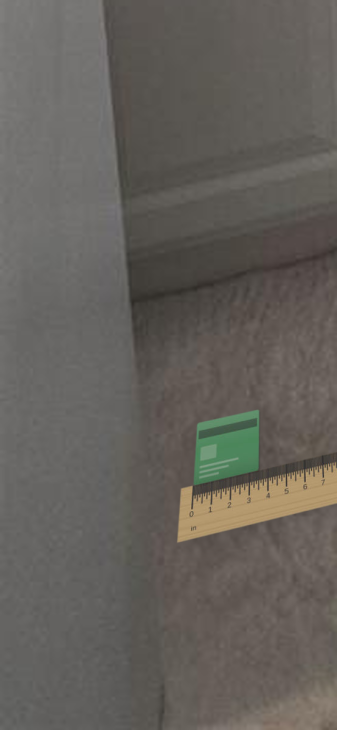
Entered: 3.5 in
